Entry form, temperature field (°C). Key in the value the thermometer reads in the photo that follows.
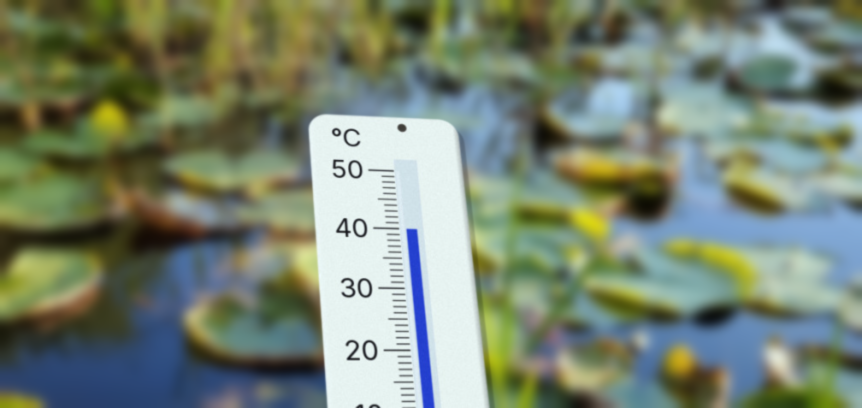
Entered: 40 °C
